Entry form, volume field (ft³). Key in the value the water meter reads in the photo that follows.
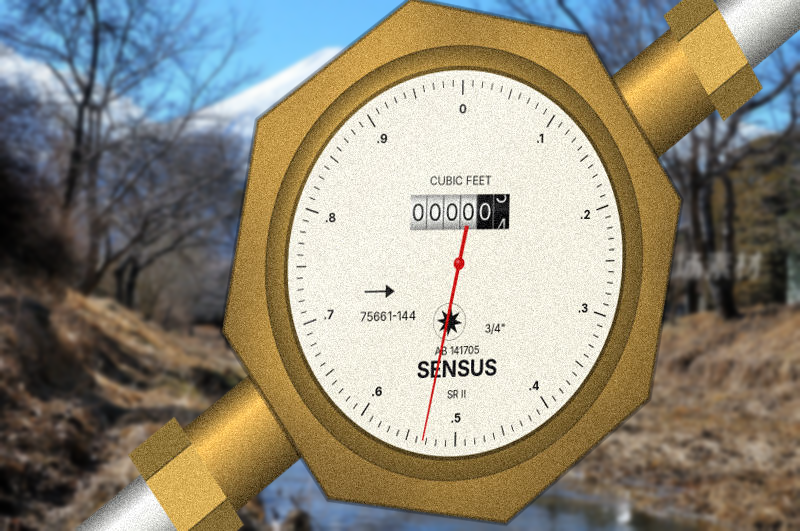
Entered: 3.53 ft³
